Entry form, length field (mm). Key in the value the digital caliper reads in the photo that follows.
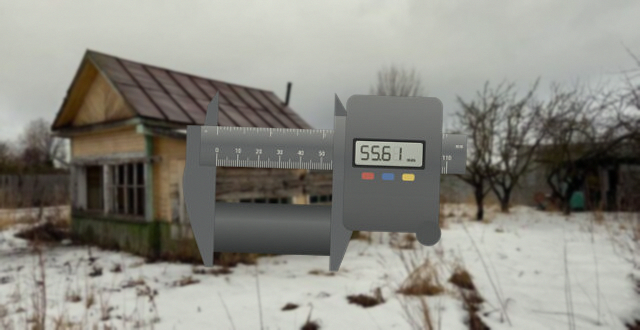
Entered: 55.61 mm
